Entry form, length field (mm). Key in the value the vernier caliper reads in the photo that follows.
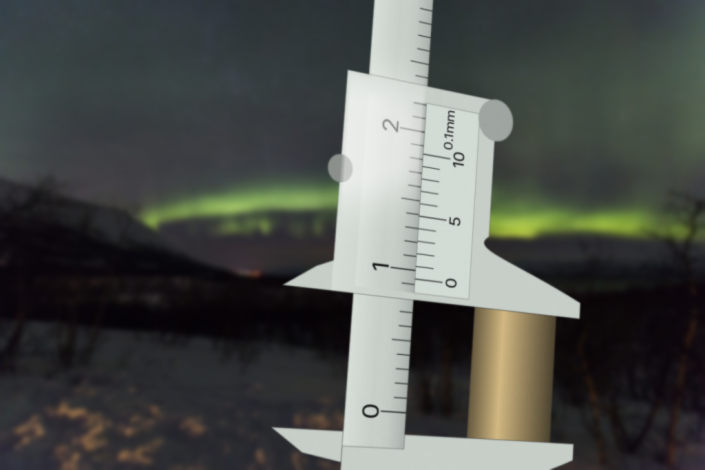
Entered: 9.4 mm
